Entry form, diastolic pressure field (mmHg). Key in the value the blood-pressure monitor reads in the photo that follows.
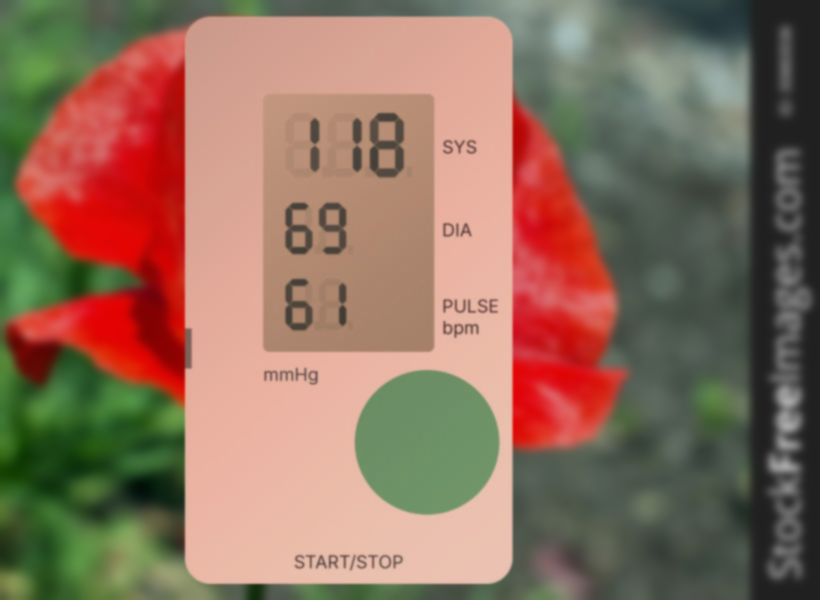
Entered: 69 mmHg
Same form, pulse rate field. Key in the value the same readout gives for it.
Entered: 61 bpm
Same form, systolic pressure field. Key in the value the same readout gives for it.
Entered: 118 mmHg
